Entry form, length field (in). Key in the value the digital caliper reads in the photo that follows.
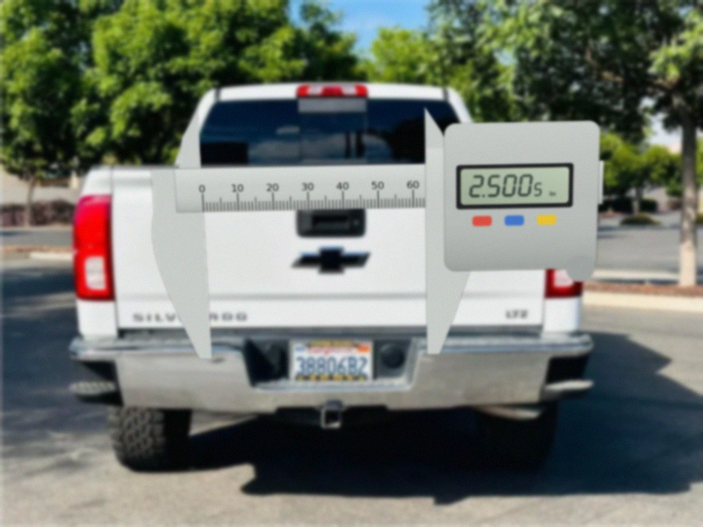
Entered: 2.5005 in
